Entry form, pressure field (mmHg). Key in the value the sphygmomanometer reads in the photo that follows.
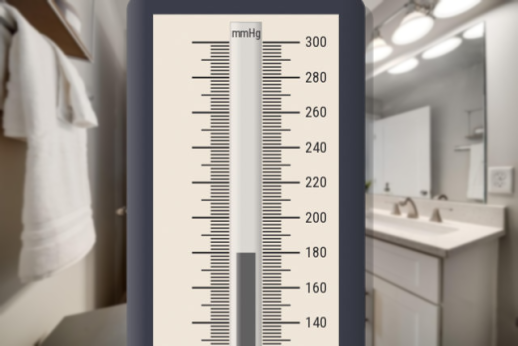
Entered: 180 mmHg
